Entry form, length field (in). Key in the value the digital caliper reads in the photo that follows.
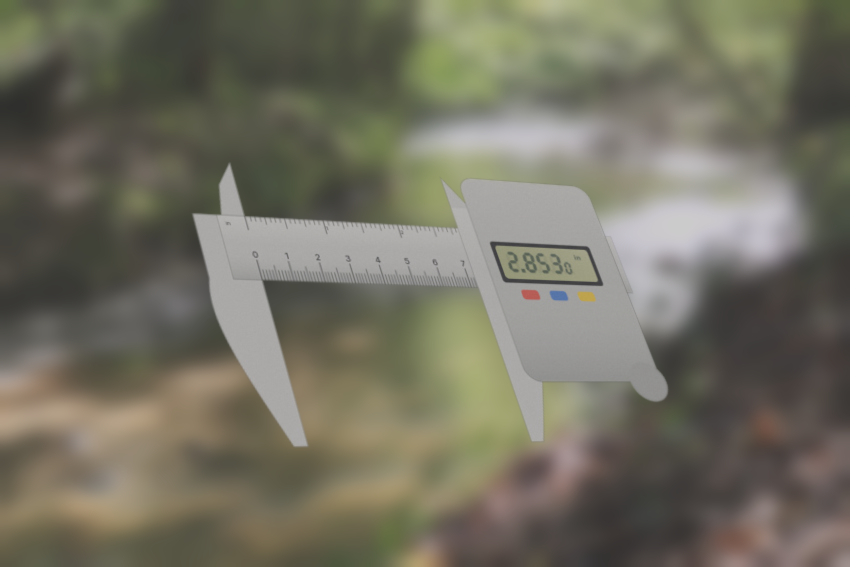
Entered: 2.8530 in
